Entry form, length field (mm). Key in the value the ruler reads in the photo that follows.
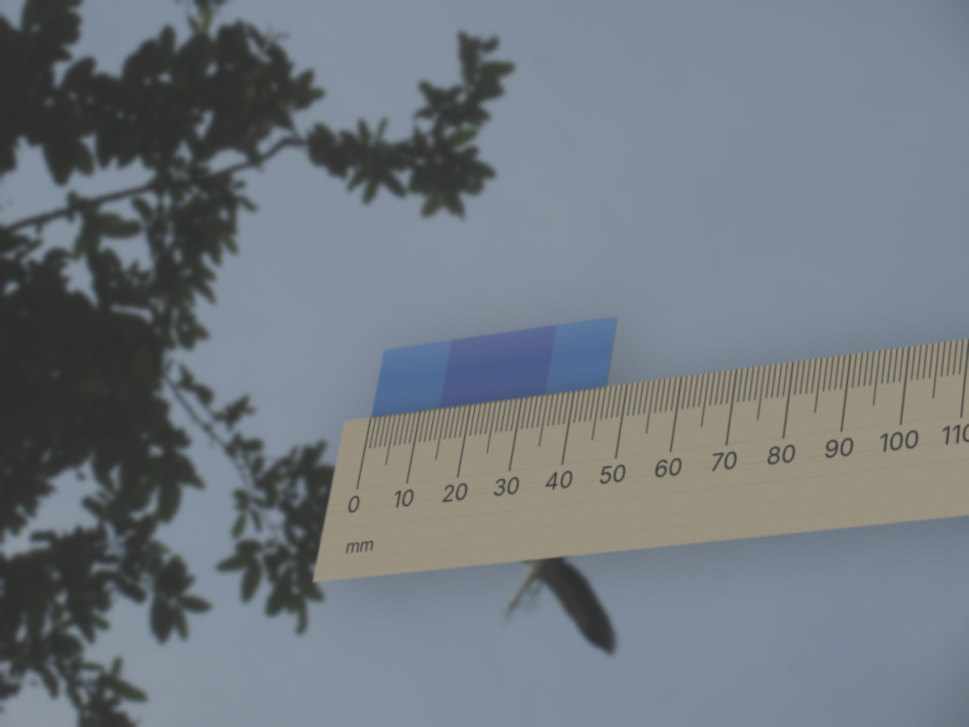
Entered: 46 mm
